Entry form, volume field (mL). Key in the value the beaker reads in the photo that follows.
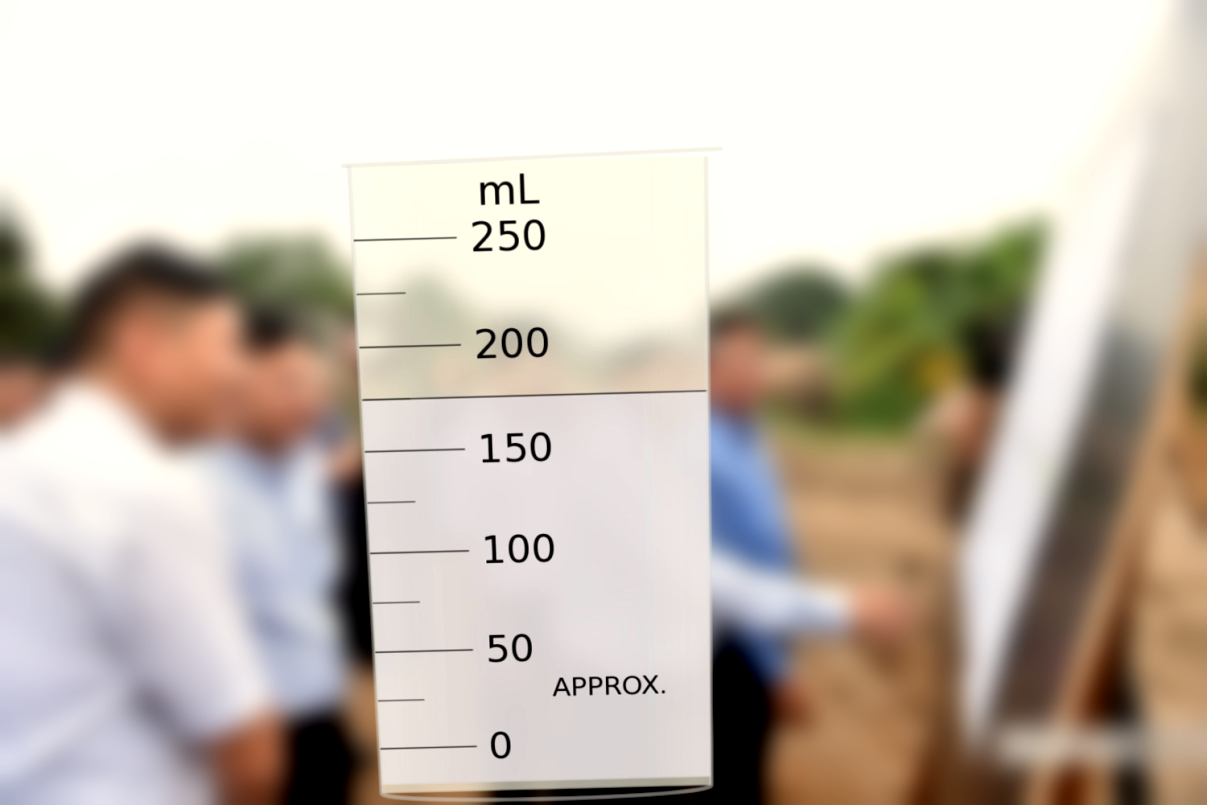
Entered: 175 mL
